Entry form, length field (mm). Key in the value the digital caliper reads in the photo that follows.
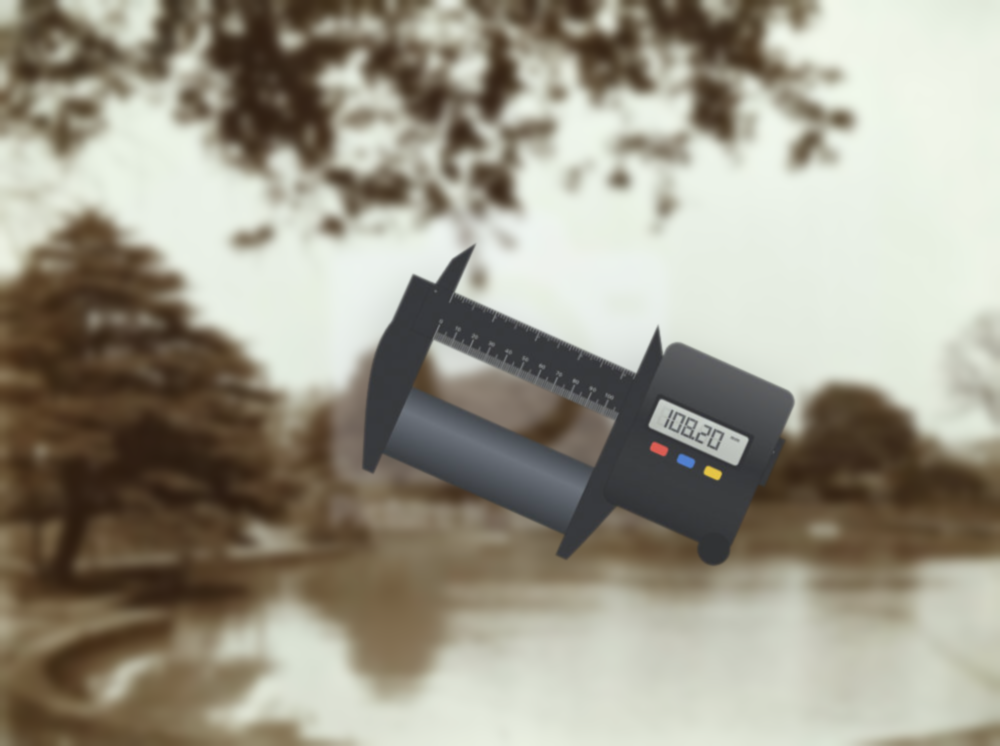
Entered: 108.20 mm
